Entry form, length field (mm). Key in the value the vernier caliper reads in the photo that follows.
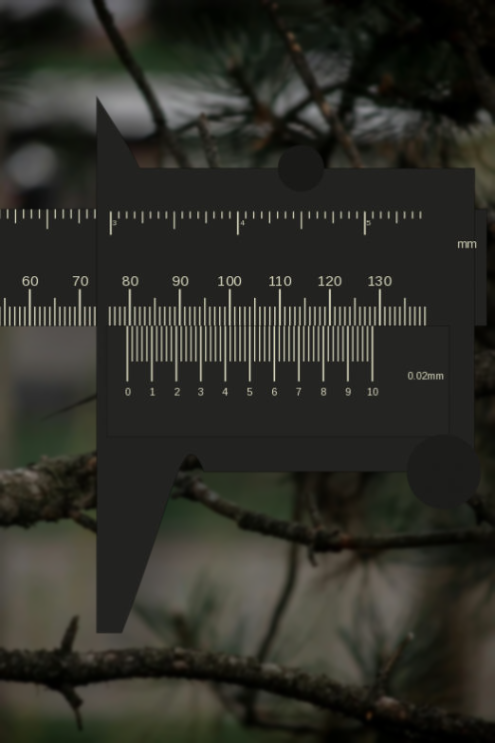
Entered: 79.5 mm
